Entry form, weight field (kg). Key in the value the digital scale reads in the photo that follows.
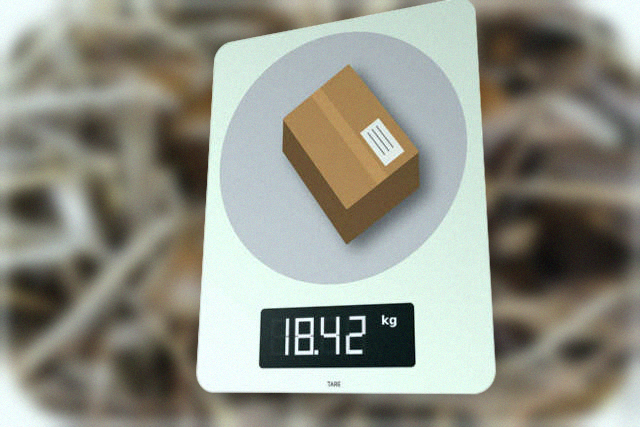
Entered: 18.42 kg
